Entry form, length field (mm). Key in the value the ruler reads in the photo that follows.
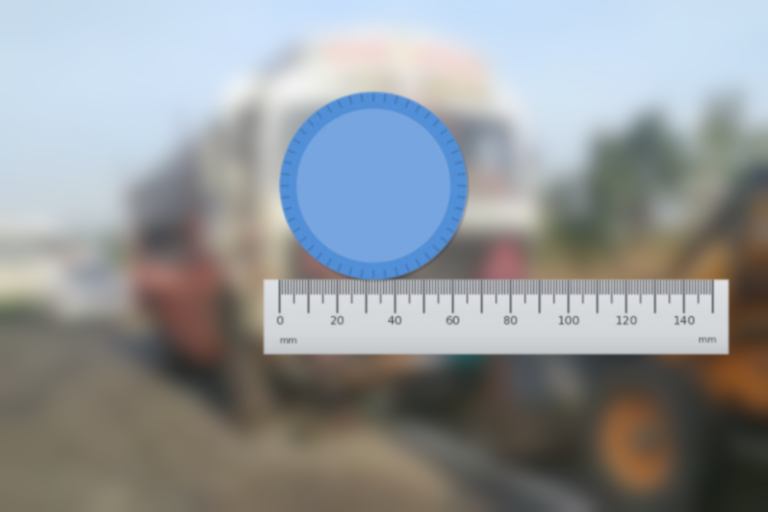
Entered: 65 mm
